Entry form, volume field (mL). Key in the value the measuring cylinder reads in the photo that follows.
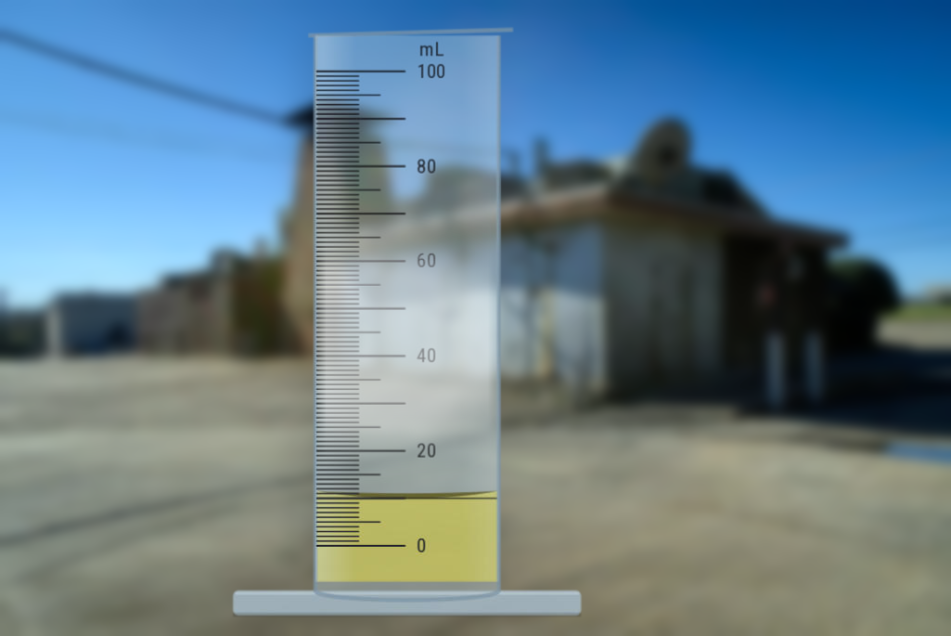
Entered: 10 mL
